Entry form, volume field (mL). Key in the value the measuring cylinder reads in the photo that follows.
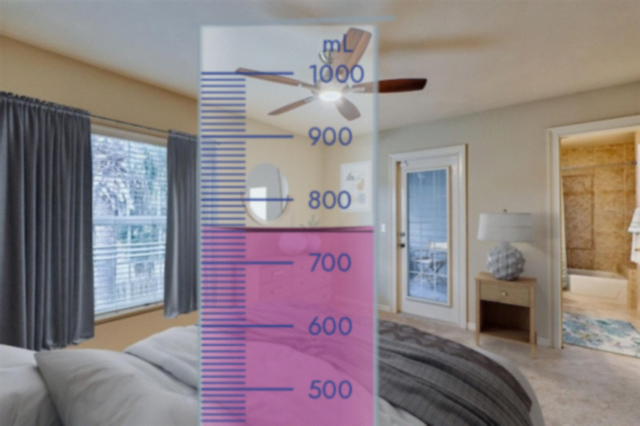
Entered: 750 mL
